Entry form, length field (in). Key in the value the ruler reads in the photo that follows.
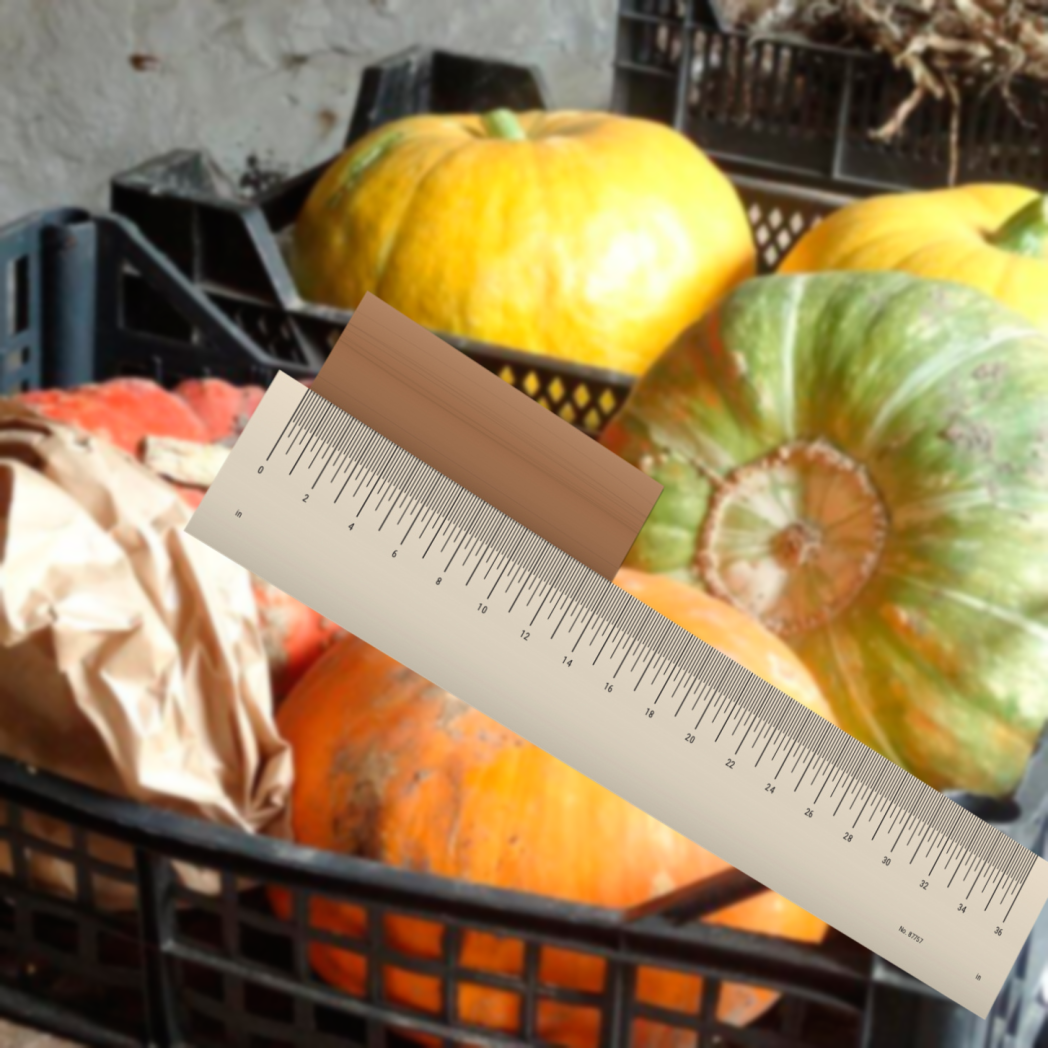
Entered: 14 in
